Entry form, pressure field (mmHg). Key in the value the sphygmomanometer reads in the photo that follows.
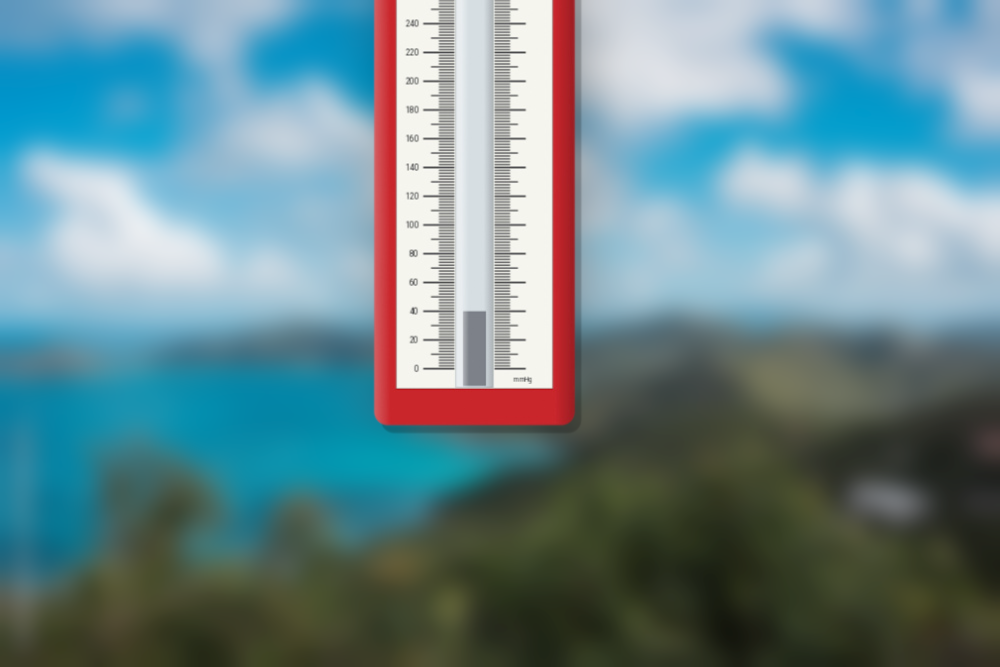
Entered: 40 mmHg
